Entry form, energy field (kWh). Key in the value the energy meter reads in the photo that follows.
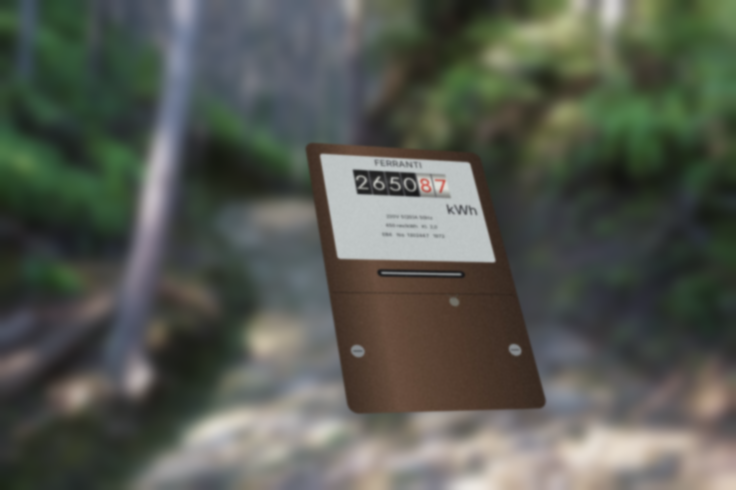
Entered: 2650.87 kWh
